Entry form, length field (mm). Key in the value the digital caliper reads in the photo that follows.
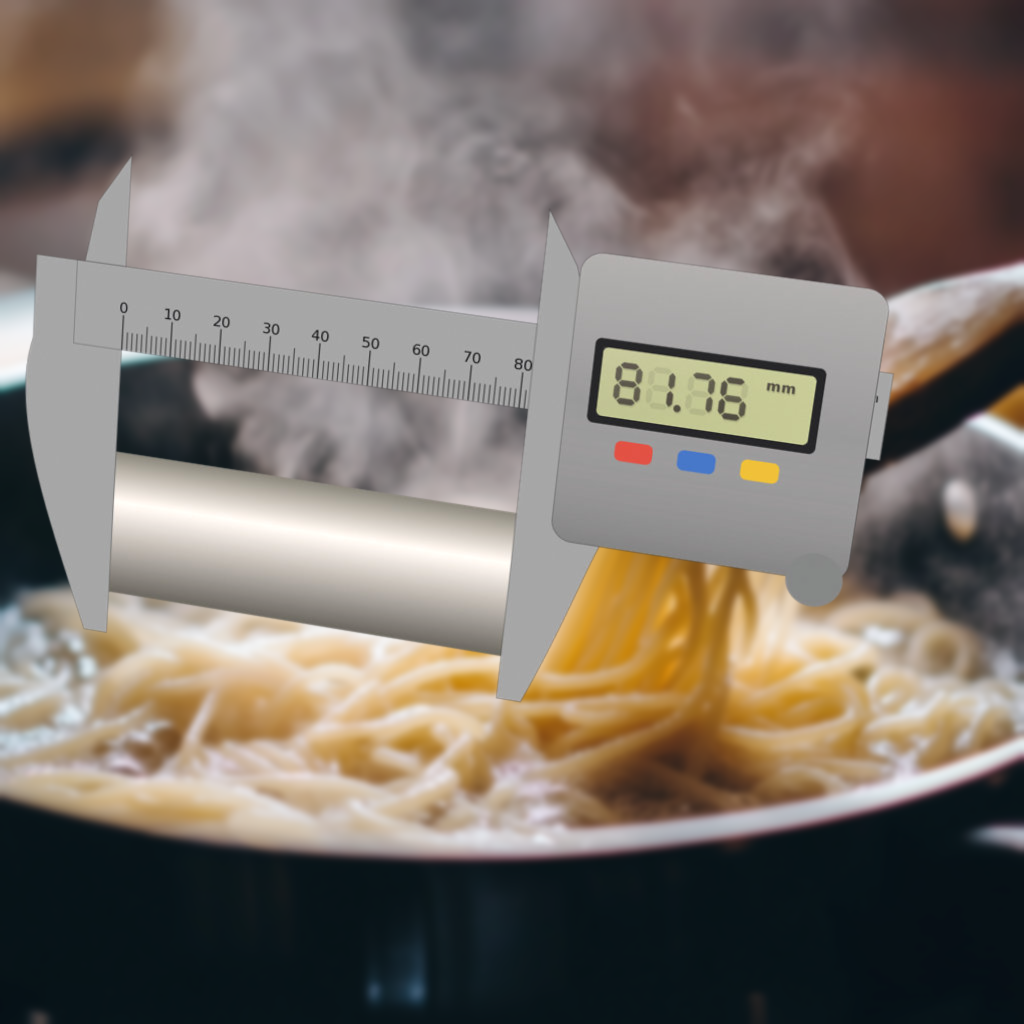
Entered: 81.76 mm
